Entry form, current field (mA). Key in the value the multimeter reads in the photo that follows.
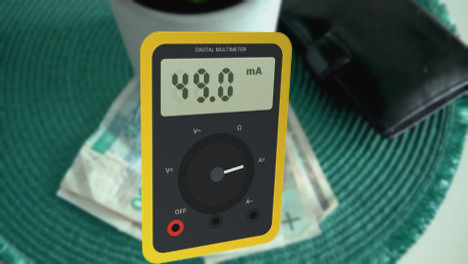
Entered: 49.0 mA
